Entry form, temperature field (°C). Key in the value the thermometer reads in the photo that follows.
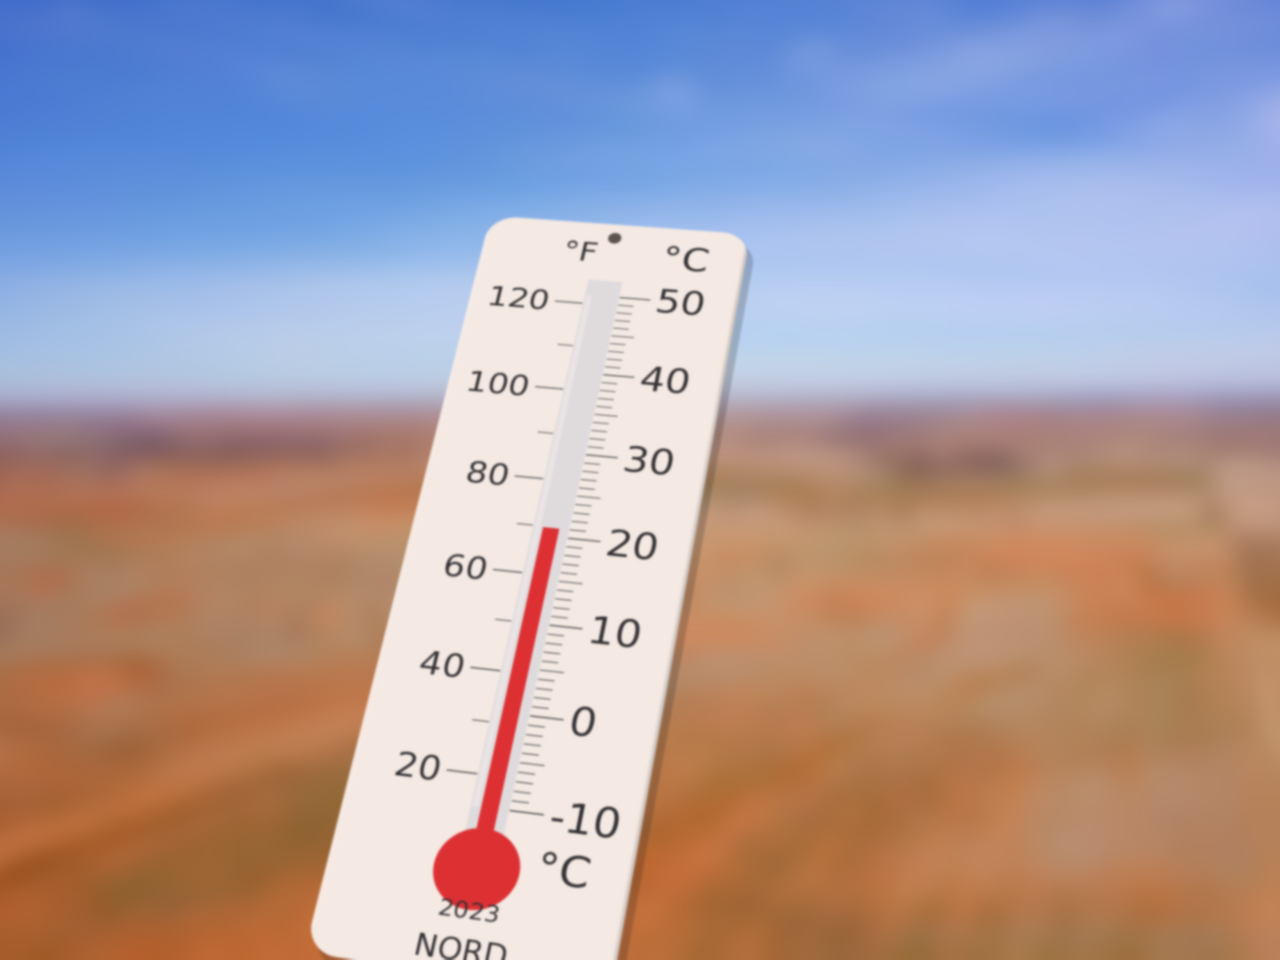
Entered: 21 °C
